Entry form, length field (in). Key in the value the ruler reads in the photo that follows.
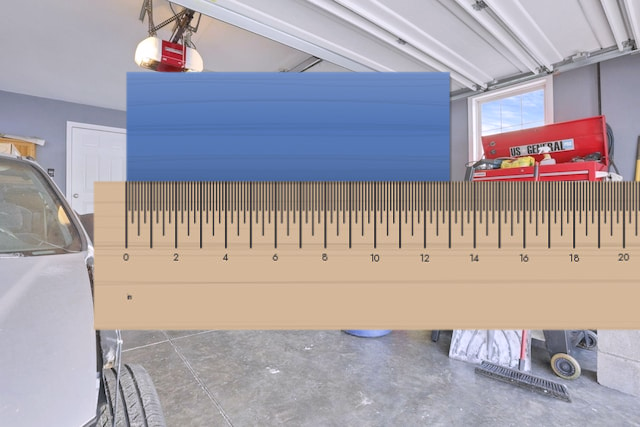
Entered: 13 in
